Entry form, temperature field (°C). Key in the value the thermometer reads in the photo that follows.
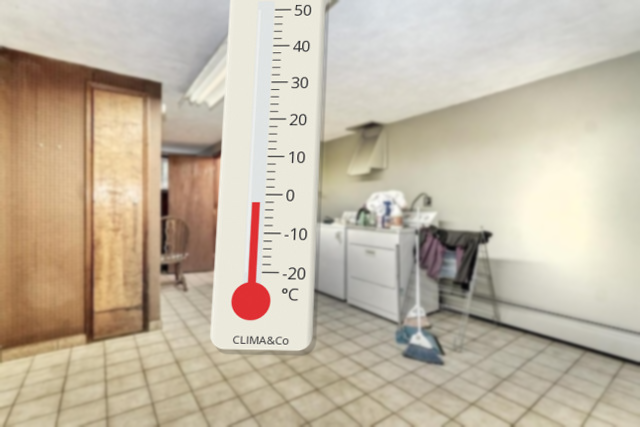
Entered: -2 °C
